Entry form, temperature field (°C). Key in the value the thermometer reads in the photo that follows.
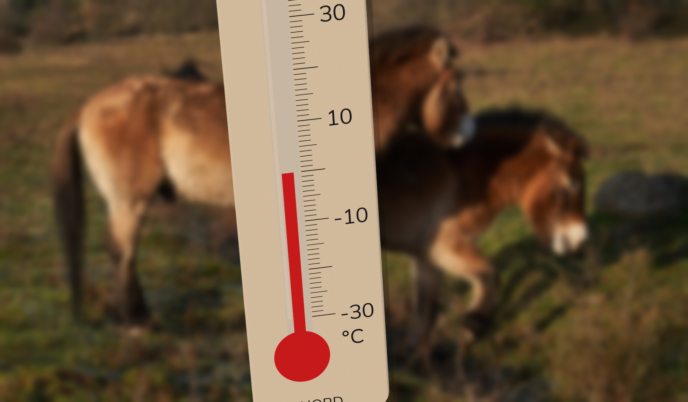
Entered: 0 °C
